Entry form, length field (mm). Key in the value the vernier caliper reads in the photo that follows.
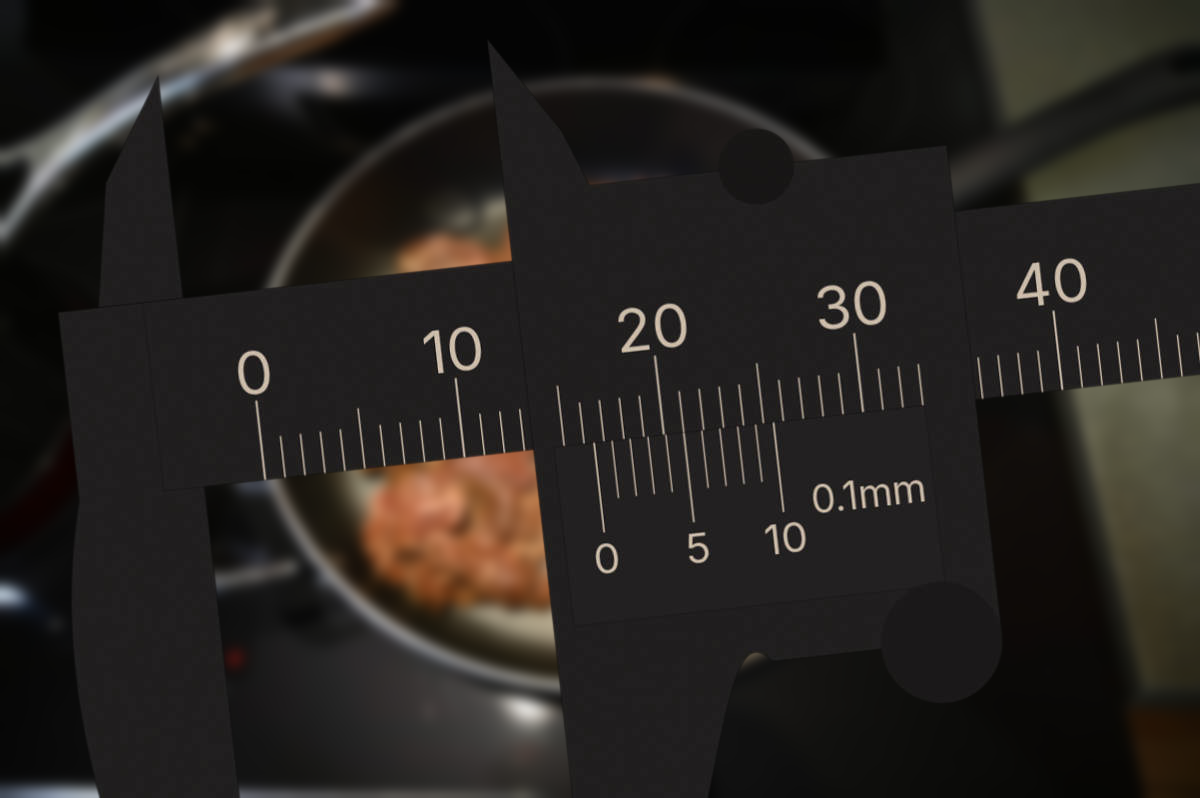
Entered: 16.5 mm
